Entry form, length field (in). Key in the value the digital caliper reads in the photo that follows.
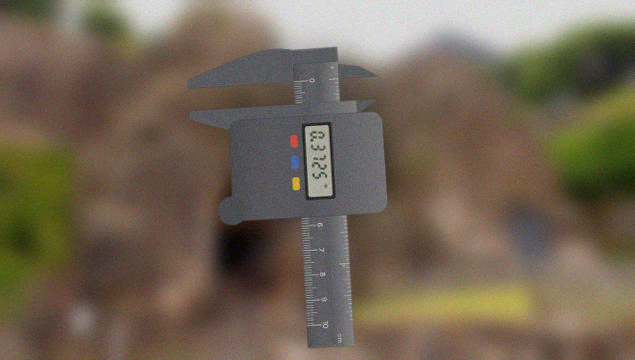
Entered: 0.3725 in
